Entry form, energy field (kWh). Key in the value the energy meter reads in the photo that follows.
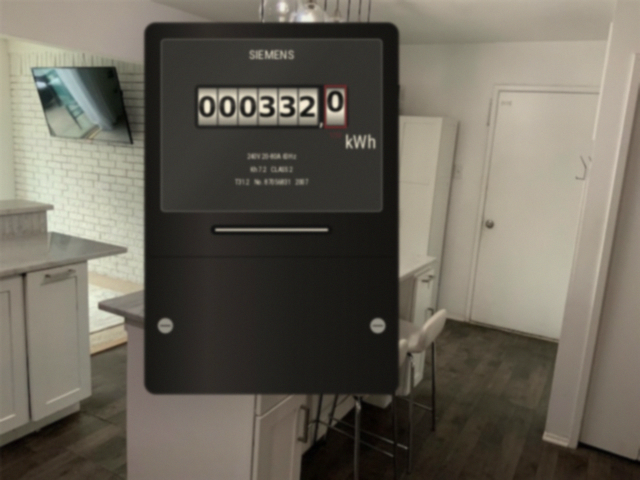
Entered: 332.0 kWh
